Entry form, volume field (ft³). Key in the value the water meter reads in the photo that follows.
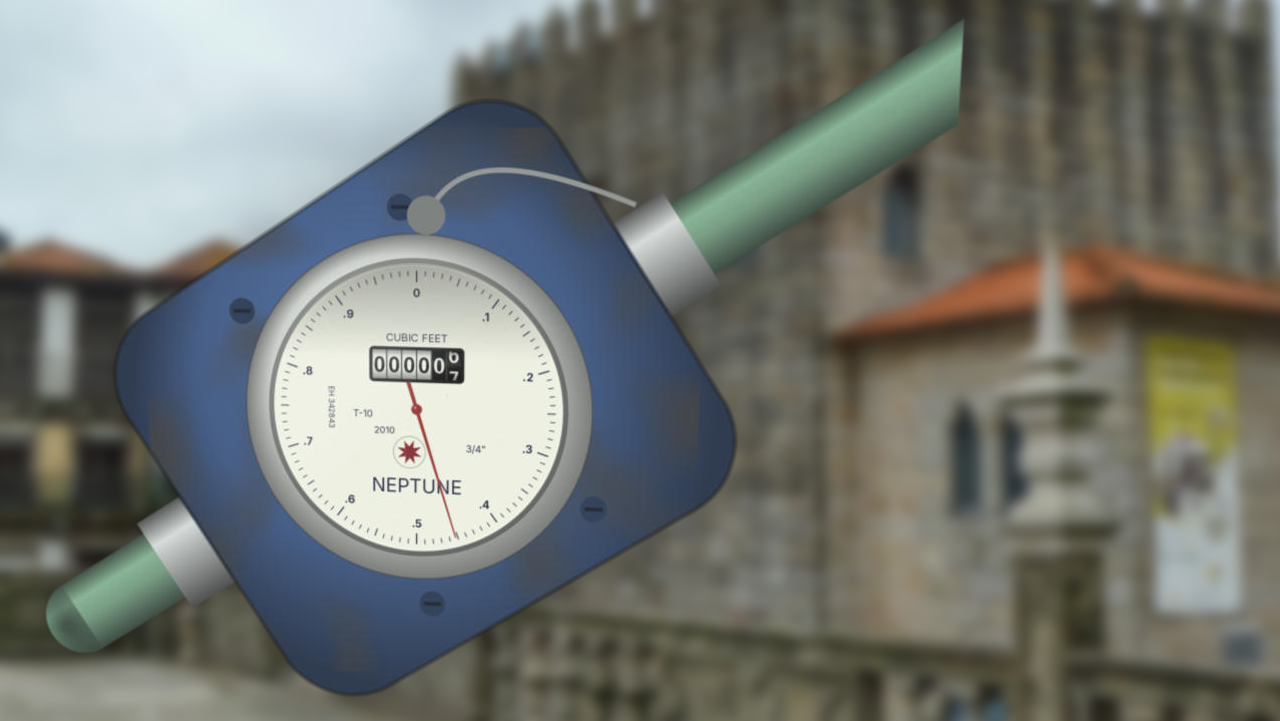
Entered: 6.45 ft³
